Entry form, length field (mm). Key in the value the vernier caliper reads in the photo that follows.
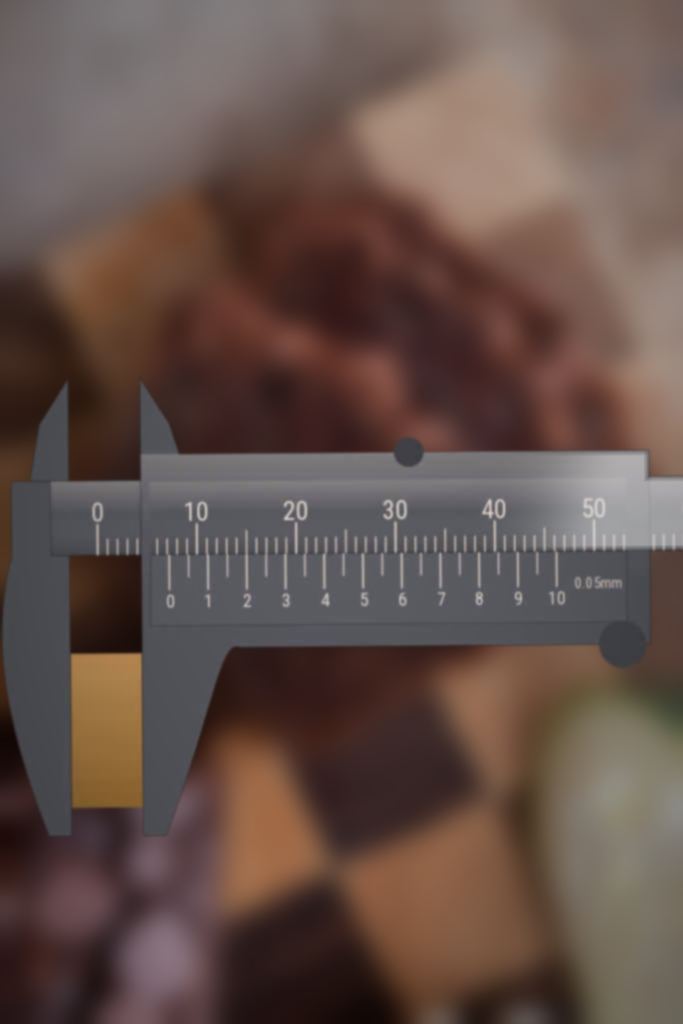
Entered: 7.2 mm
